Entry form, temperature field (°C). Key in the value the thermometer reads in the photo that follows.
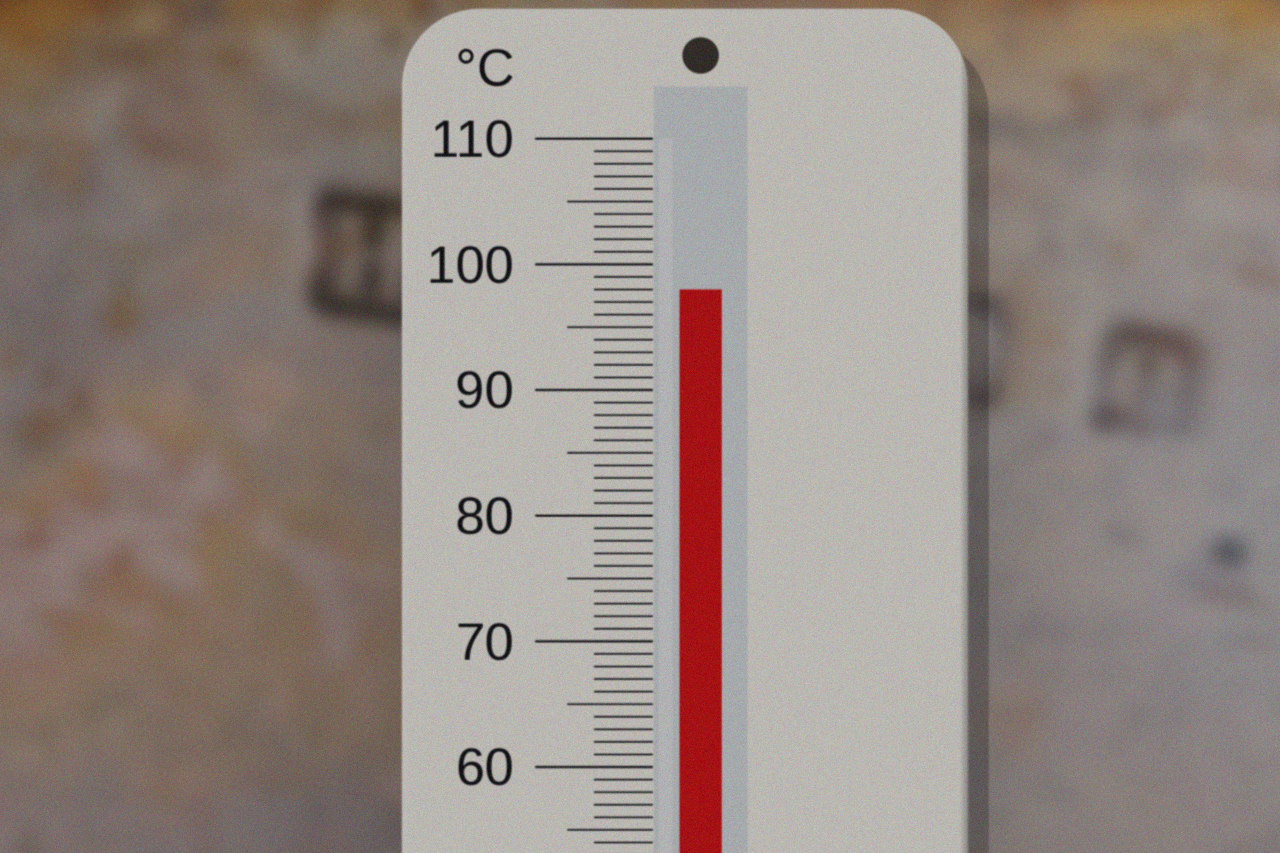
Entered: 98 °C
